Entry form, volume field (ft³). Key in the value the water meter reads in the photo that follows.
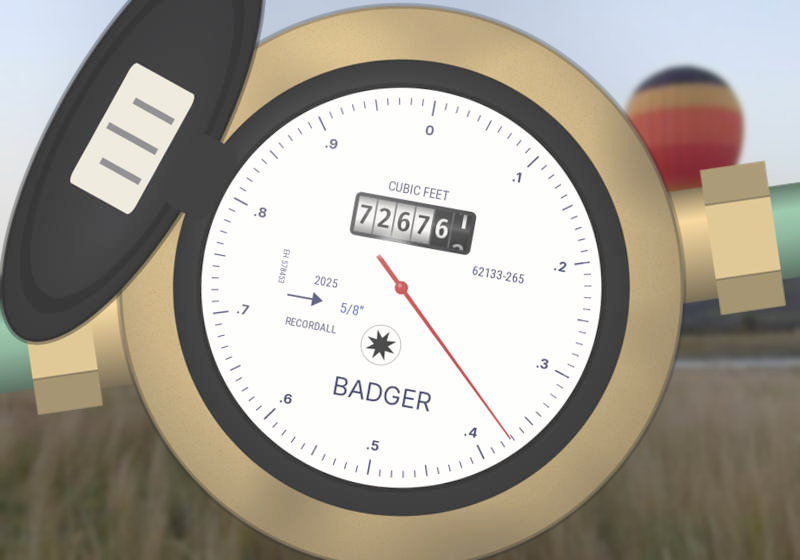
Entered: 726761.37 ft³
